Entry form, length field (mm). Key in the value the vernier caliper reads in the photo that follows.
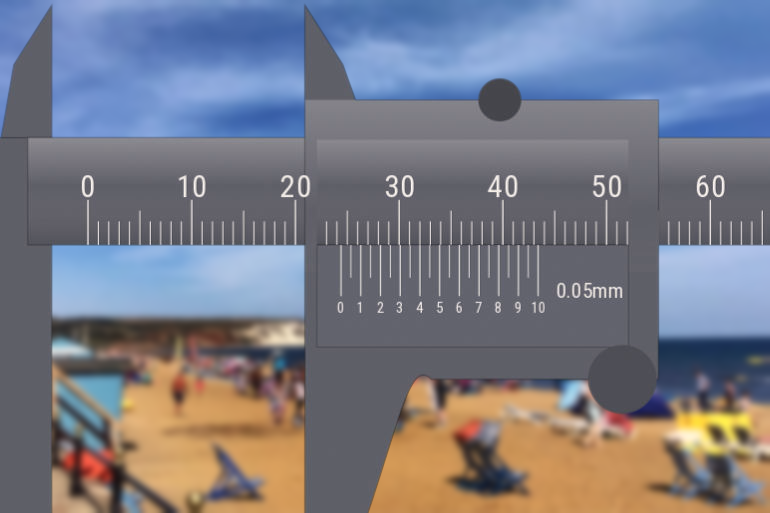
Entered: 24.4 mm
